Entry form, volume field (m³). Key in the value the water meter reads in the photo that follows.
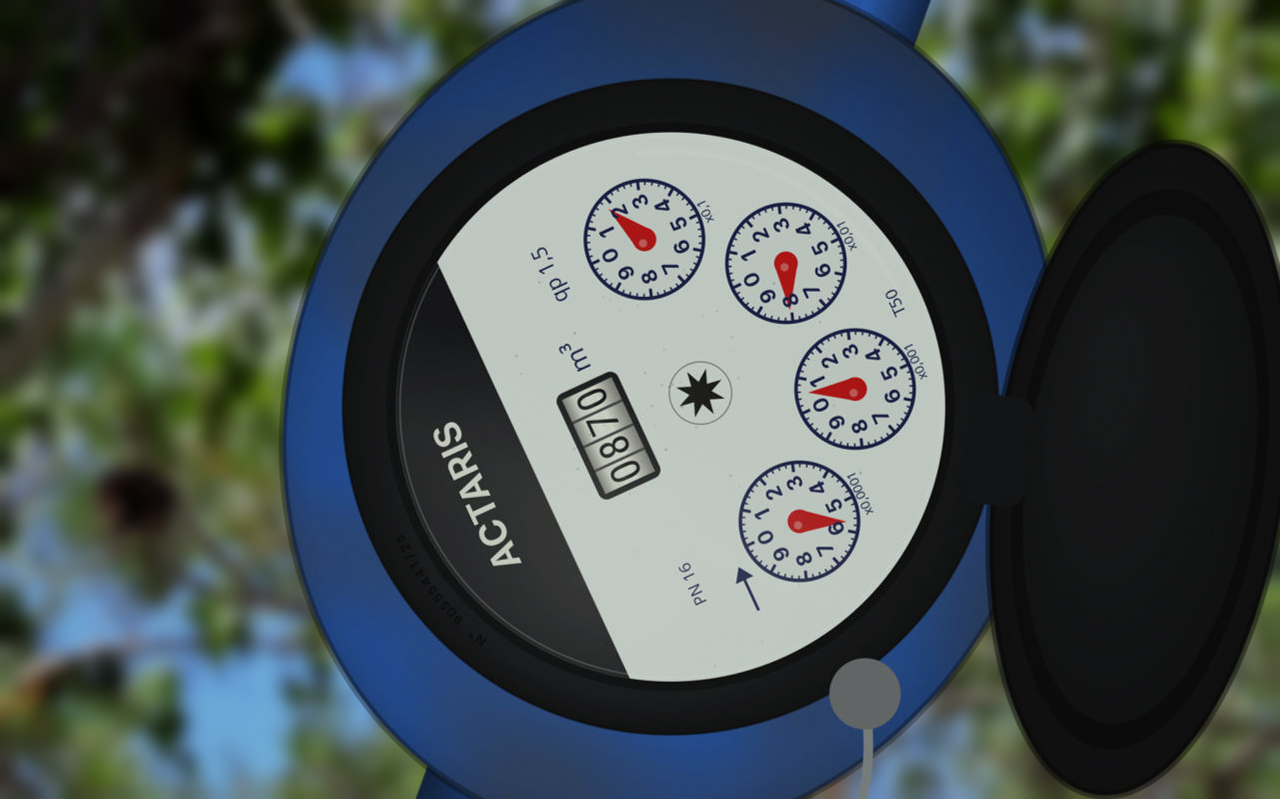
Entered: 870.1805 m³
